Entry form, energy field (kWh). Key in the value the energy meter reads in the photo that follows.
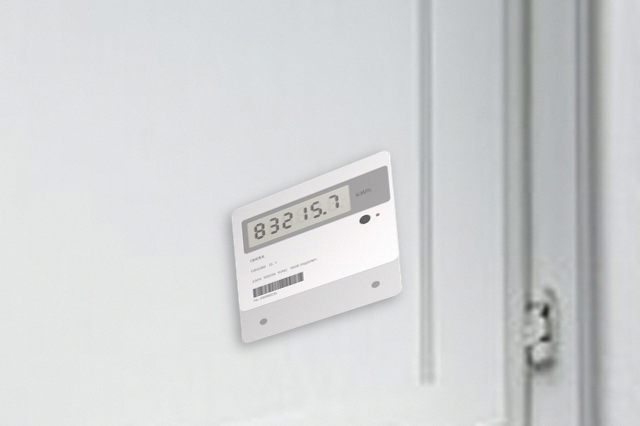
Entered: 83215.7 kWh
